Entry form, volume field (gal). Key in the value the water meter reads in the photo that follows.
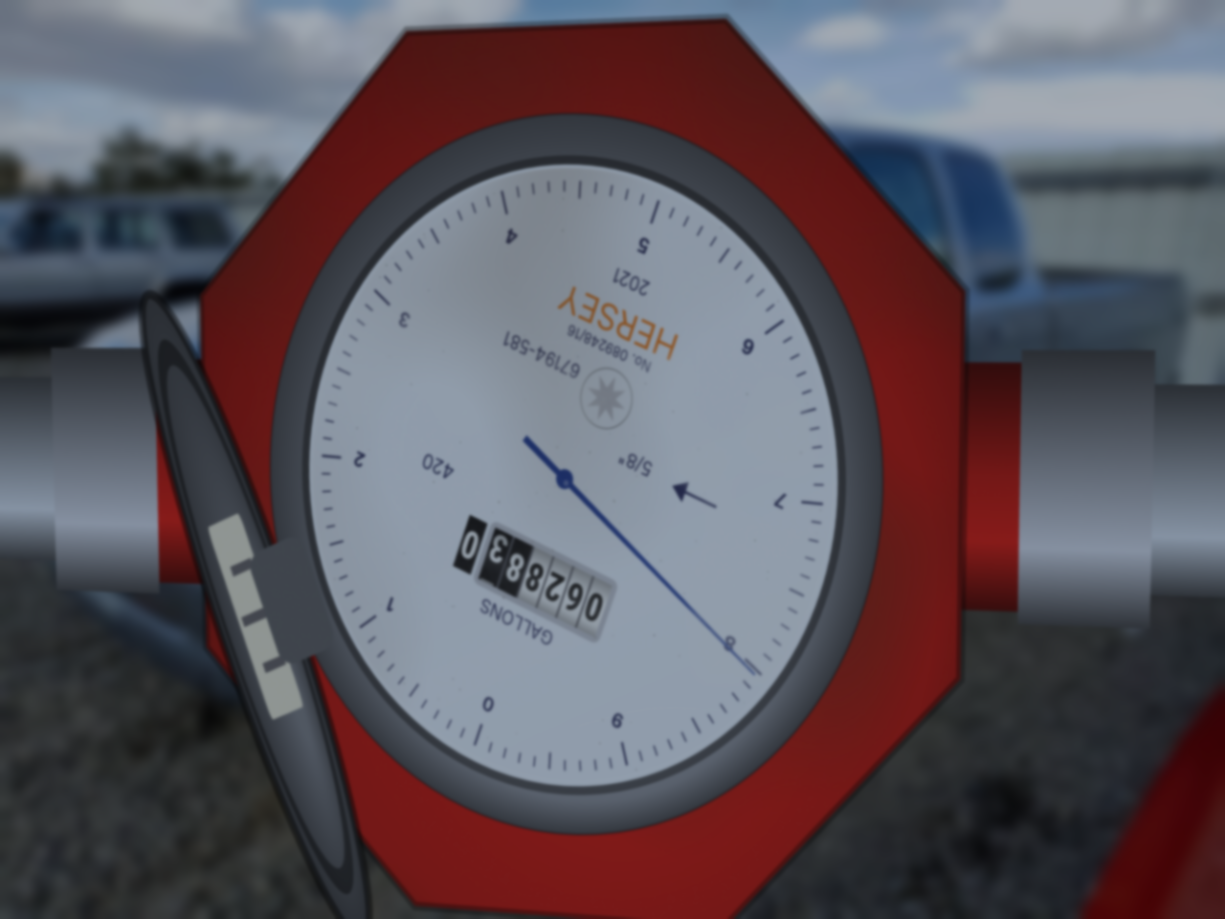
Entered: 628828.0 gal
